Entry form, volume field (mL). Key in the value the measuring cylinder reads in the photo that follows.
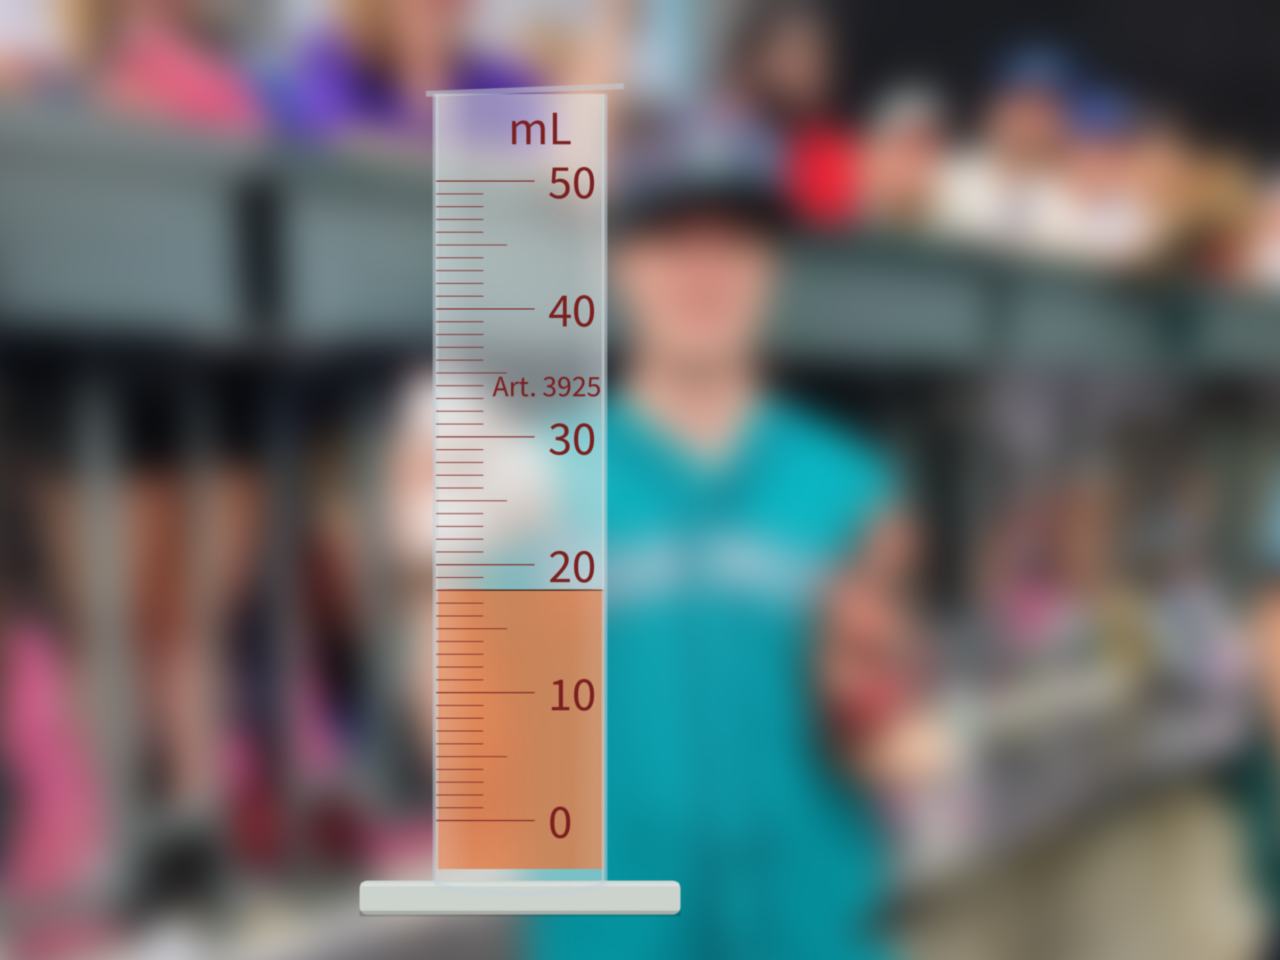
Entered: 18 mL
